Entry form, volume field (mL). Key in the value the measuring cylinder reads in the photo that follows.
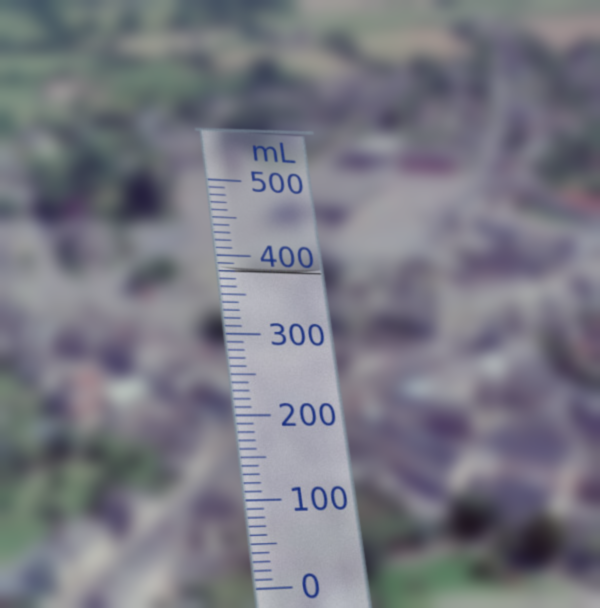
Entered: 380 mL
